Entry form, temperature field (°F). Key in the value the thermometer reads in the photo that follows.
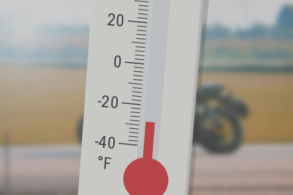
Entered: -28 °F
